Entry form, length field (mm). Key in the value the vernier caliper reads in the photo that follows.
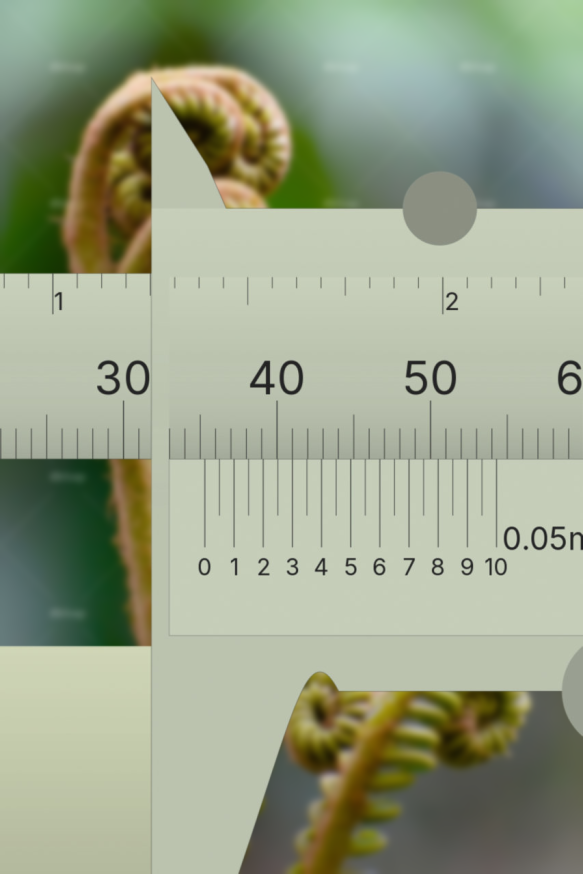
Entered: 35.3 mm
